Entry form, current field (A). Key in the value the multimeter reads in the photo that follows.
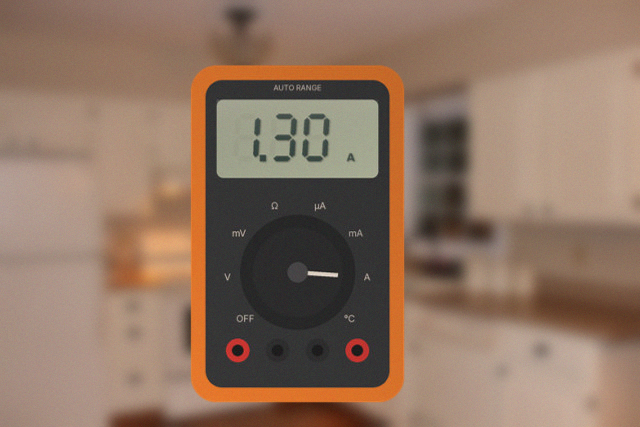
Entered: 1.30 A
